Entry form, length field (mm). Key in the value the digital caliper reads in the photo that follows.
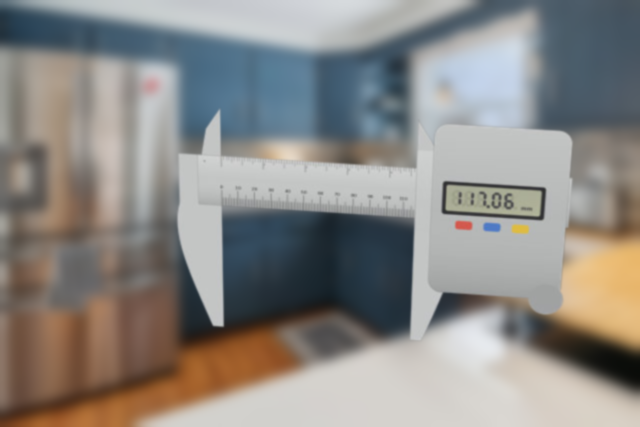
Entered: 117.06 mm
